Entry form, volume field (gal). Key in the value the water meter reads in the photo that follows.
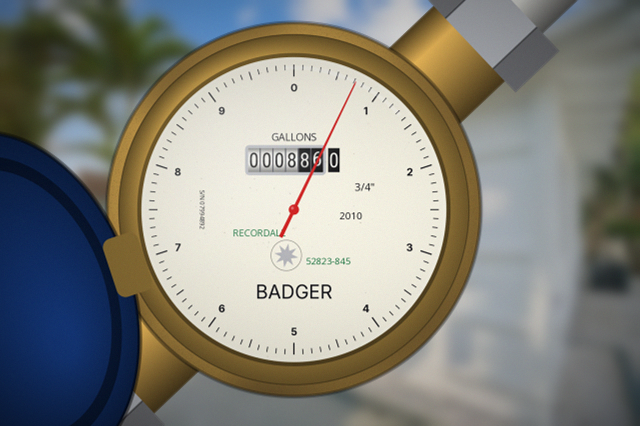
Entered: 8860.7 gal
